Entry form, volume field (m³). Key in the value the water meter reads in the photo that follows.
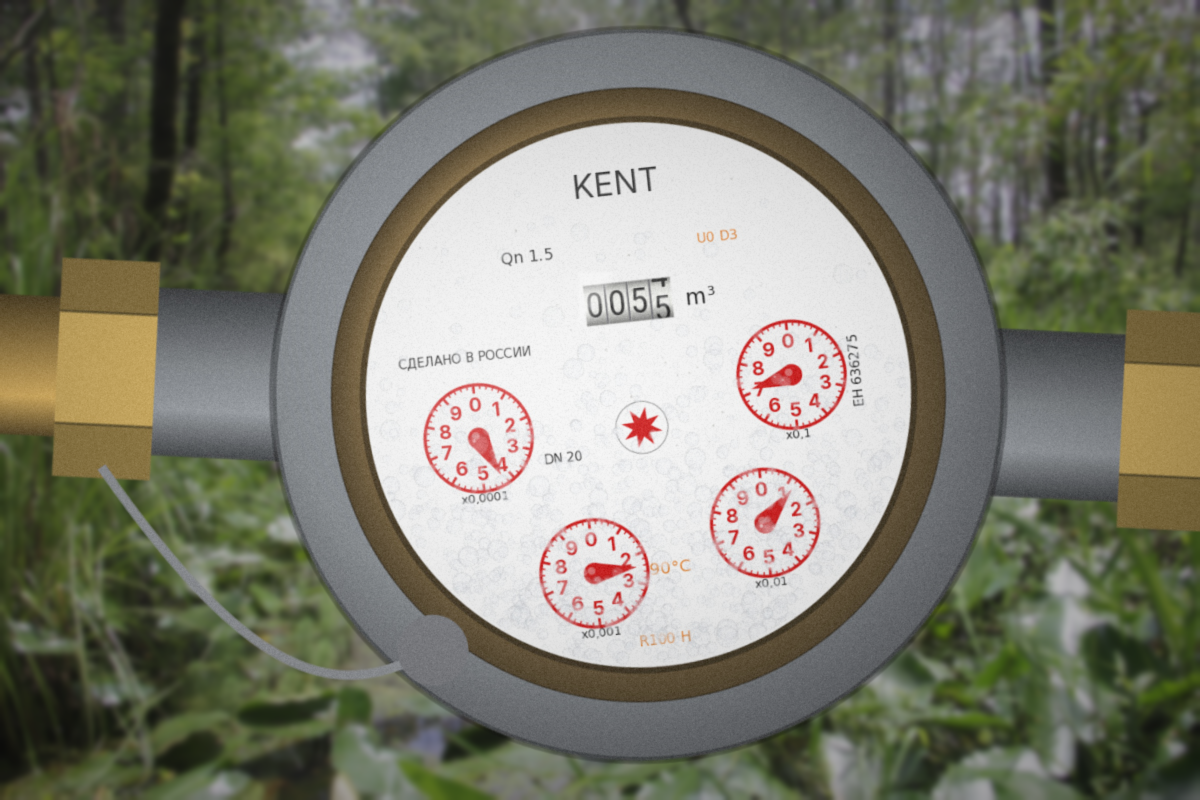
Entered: 54.7124 m³
